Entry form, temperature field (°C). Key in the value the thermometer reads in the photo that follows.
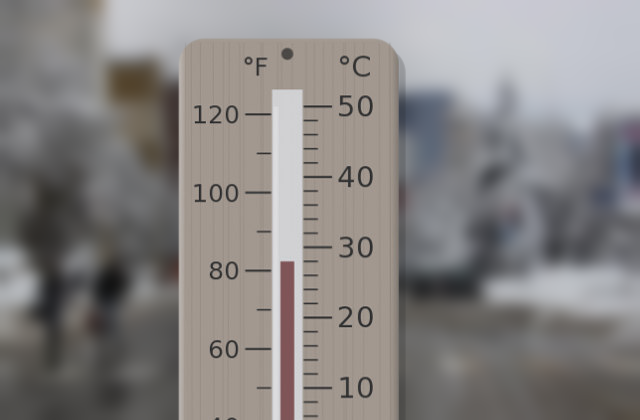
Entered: 28 °C
